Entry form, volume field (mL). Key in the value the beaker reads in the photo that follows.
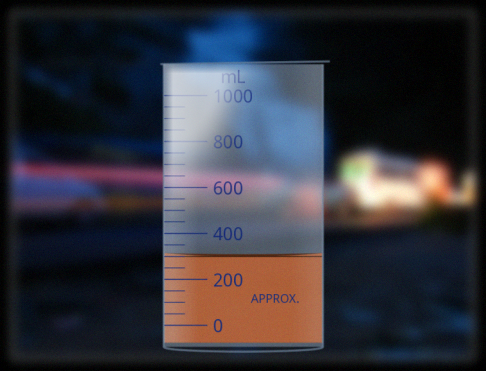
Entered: 300 mL
